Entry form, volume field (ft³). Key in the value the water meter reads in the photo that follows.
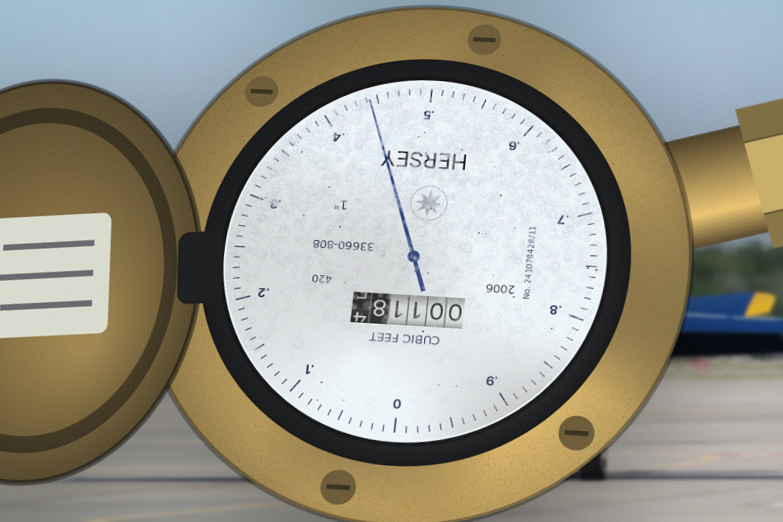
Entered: 1184.44 ft³
